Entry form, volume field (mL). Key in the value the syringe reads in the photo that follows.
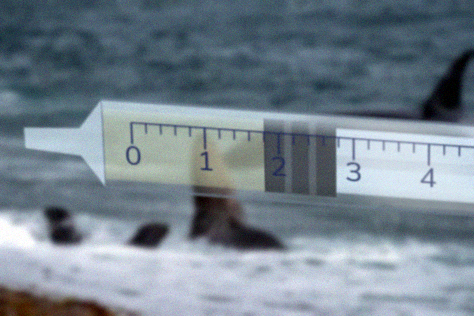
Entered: 1.8 mL
